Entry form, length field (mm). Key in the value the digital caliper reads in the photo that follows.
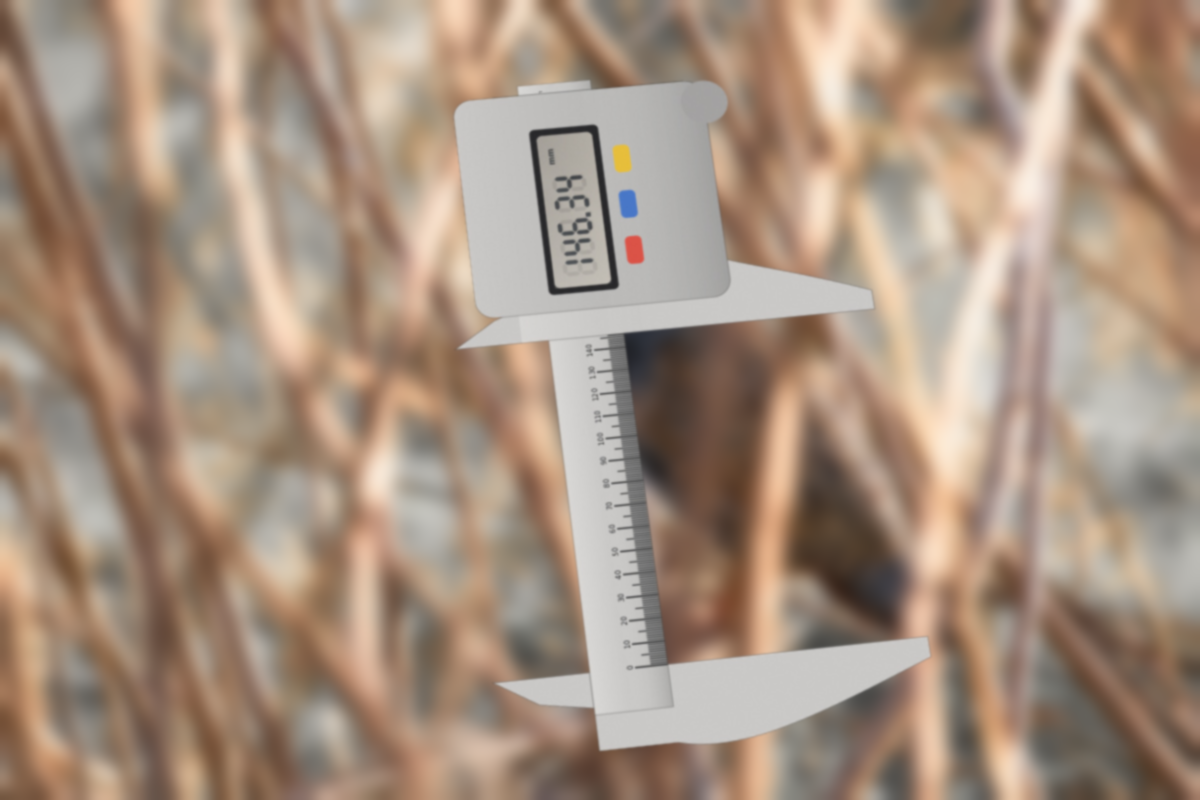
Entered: 146.34 mm
